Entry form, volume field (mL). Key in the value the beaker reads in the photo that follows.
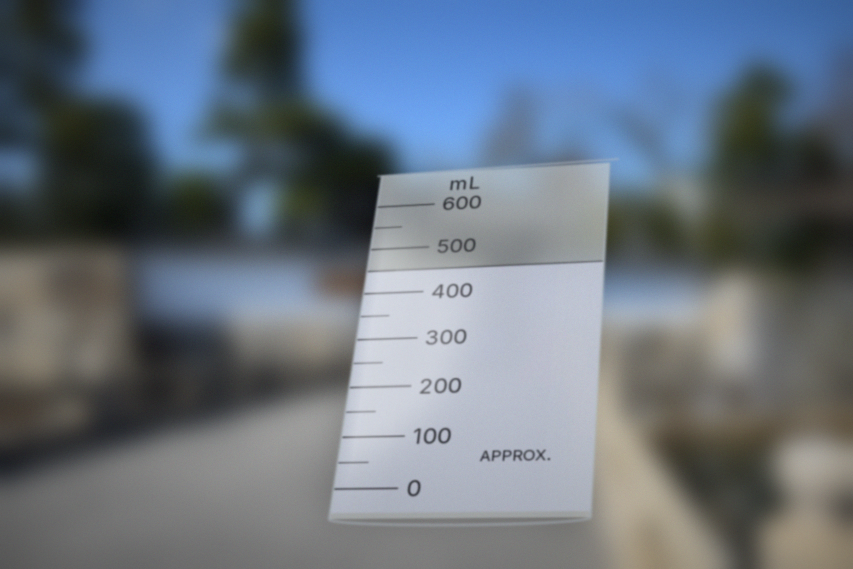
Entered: 450 mL
